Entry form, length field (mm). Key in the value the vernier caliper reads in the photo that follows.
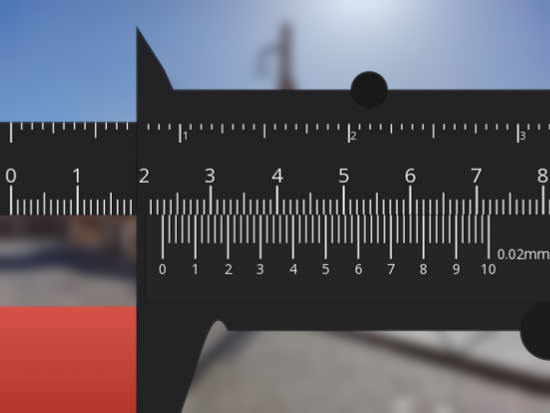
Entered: 22.8 mm
